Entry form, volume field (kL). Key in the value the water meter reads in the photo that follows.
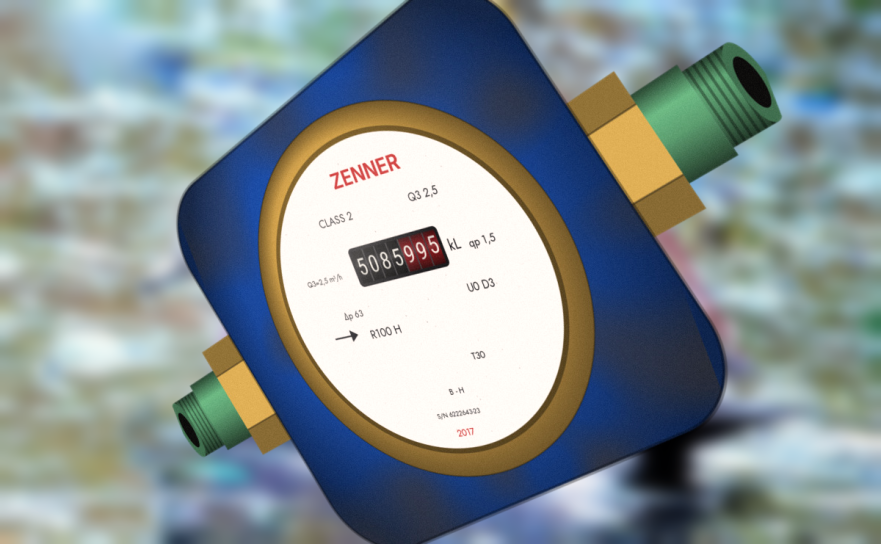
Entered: 5085.995 kL
